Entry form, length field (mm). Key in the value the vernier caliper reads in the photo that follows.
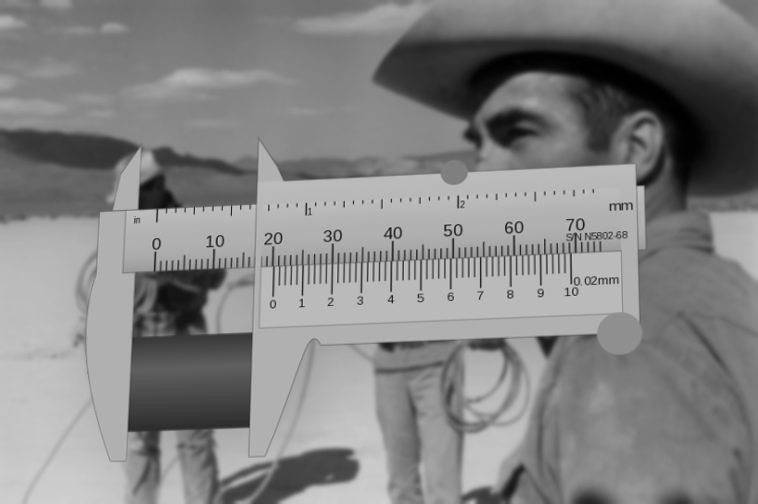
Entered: 20.2 mm
